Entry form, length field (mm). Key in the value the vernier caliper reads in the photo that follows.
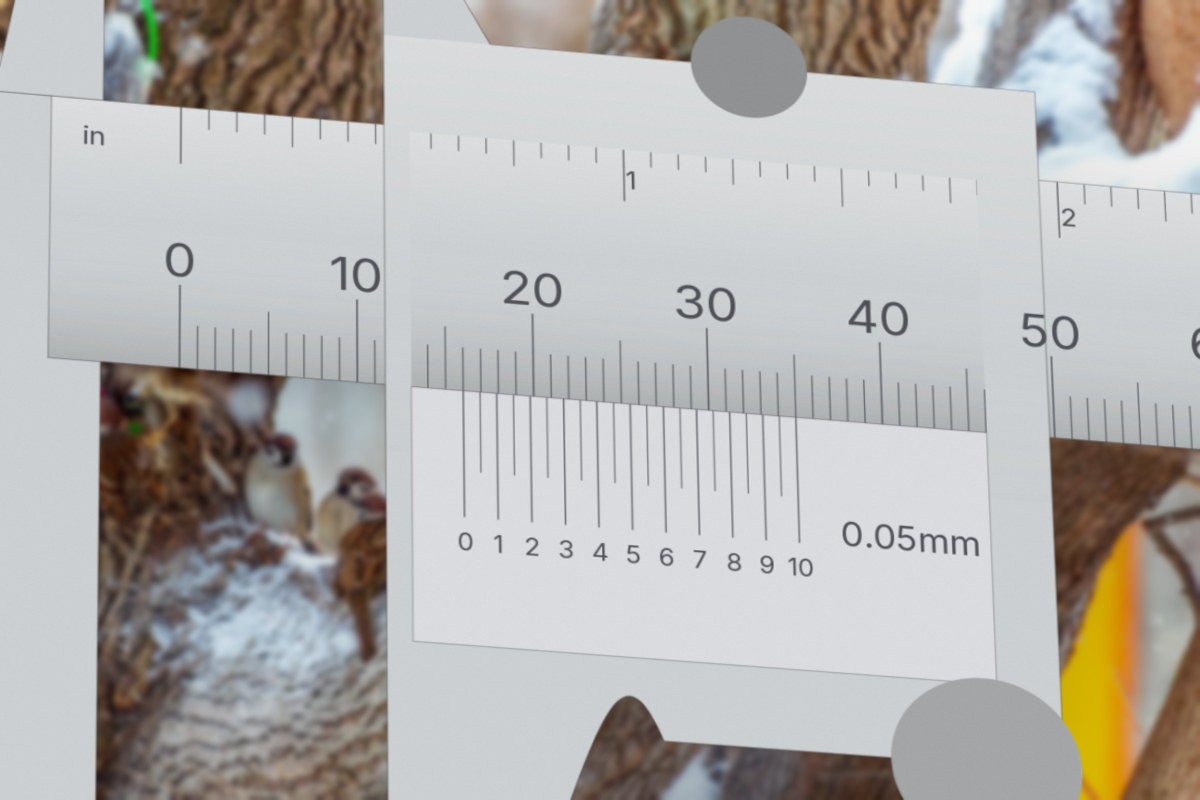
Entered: 16.0 mm
